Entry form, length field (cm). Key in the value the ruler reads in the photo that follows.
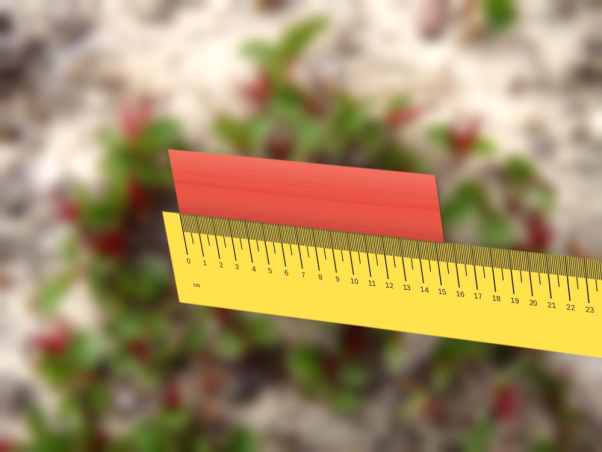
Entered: 15.5 cm
